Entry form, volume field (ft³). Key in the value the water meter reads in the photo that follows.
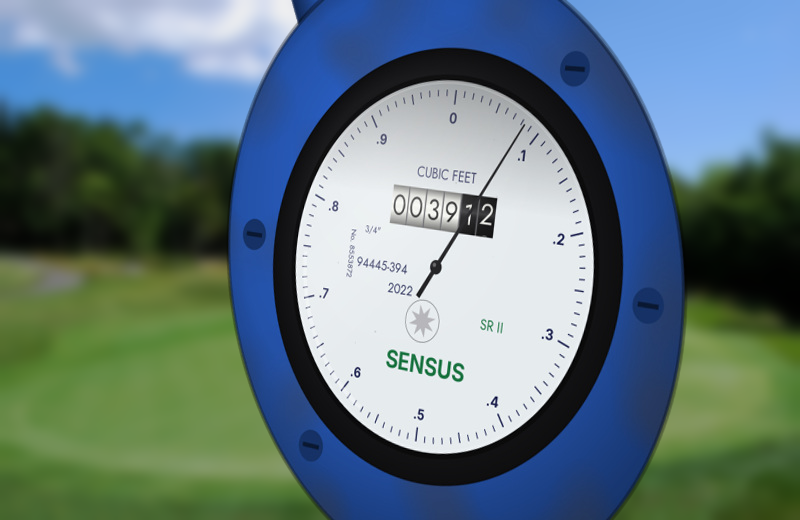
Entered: 3912.08 ft³
